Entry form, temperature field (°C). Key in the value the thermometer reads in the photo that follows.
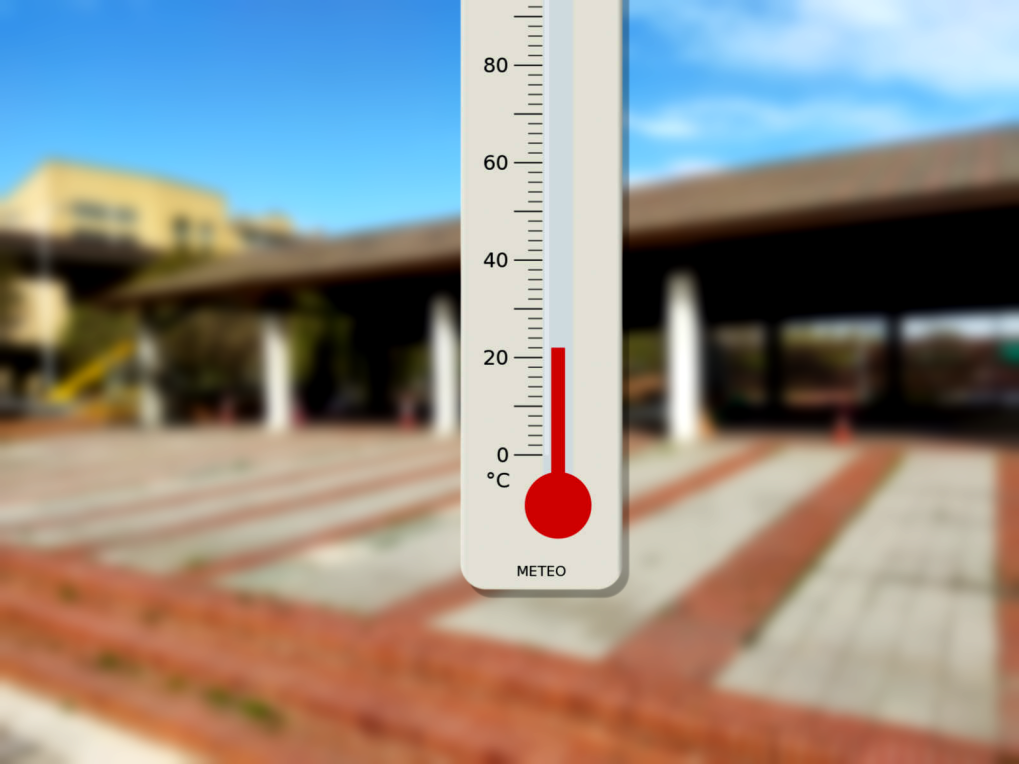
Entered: 22 °C
